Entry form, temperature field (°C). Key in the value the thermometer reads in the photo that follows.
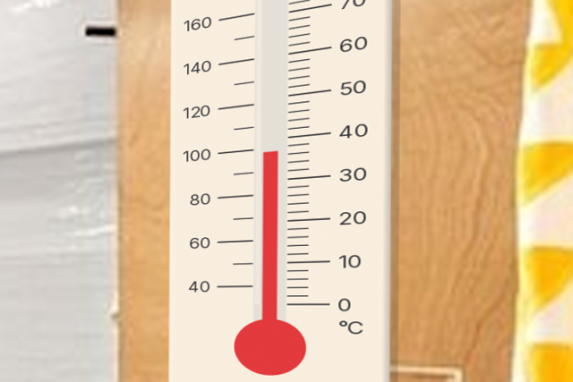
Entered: 37 °C
